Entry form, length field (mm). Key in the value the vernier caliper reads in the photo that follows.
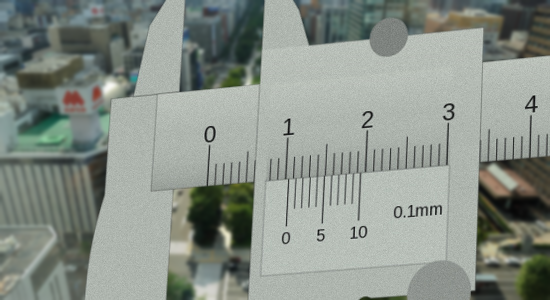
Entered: 10.4 mm
